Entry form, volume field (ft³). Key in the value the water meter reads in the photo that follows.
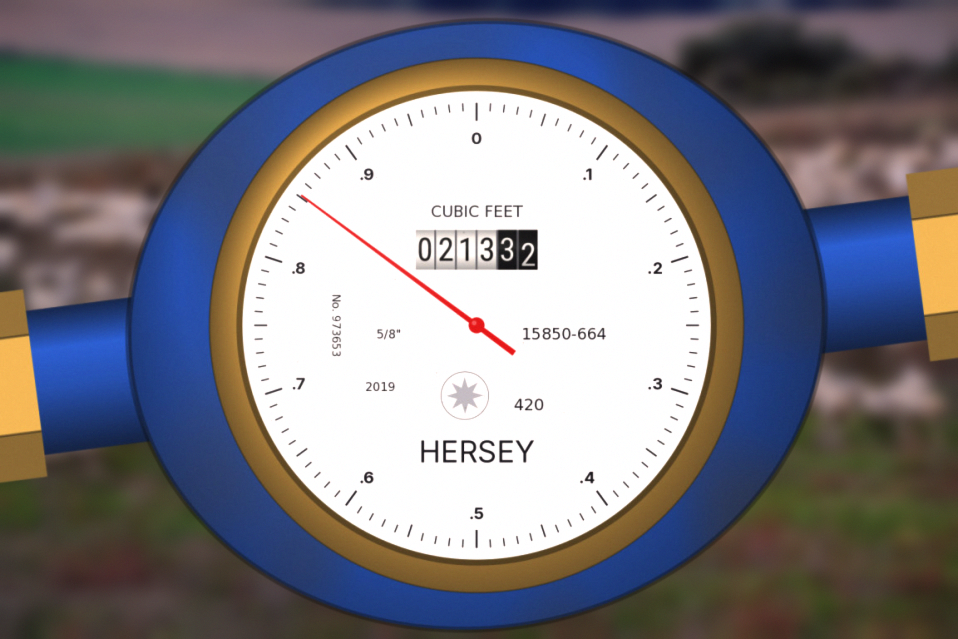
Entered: 21331.85 ft³
